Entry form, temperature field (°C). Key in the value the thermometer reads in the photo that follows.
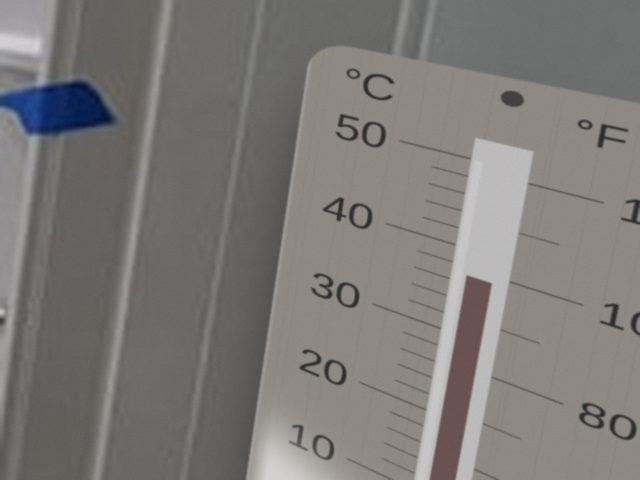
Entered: 37 °C
